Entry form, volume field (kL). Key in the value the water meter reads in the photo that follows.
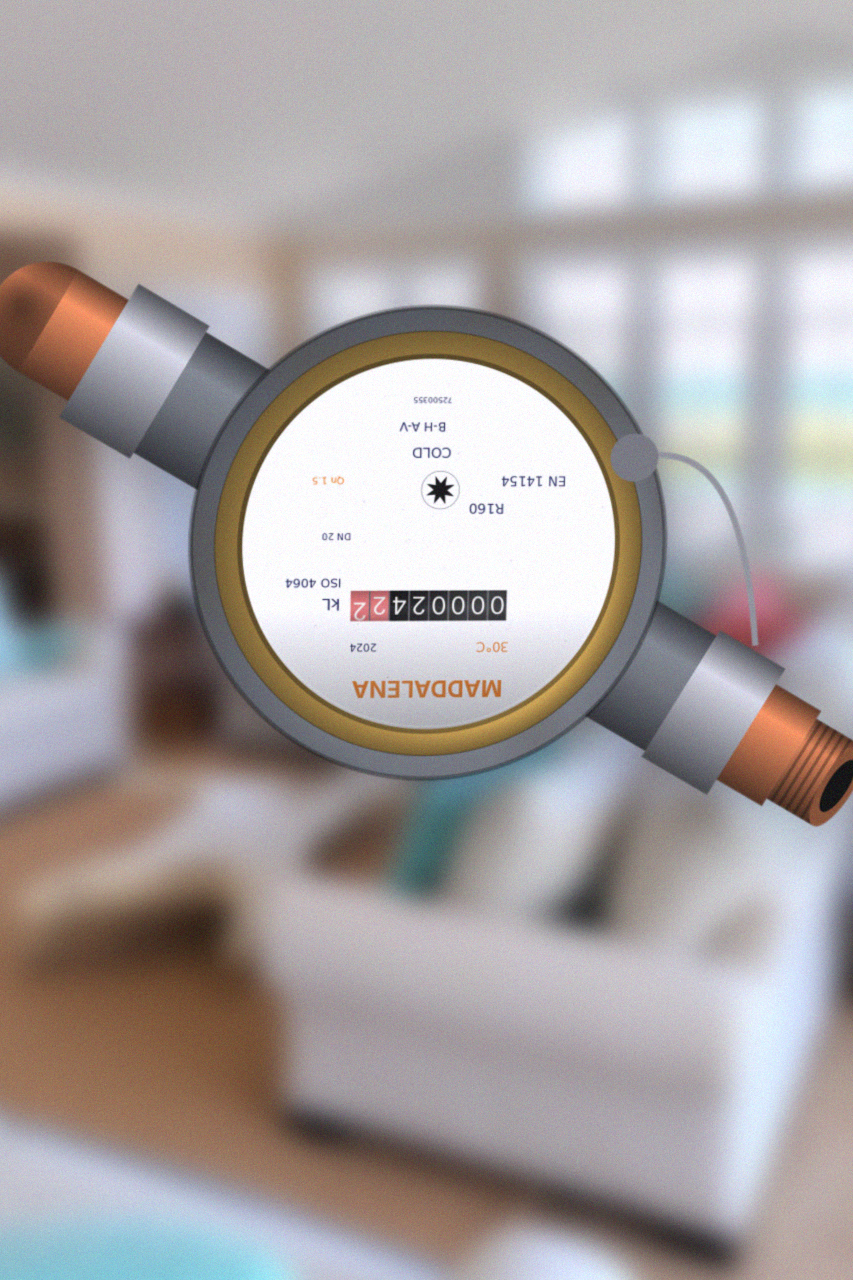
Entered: 24.22 kL
